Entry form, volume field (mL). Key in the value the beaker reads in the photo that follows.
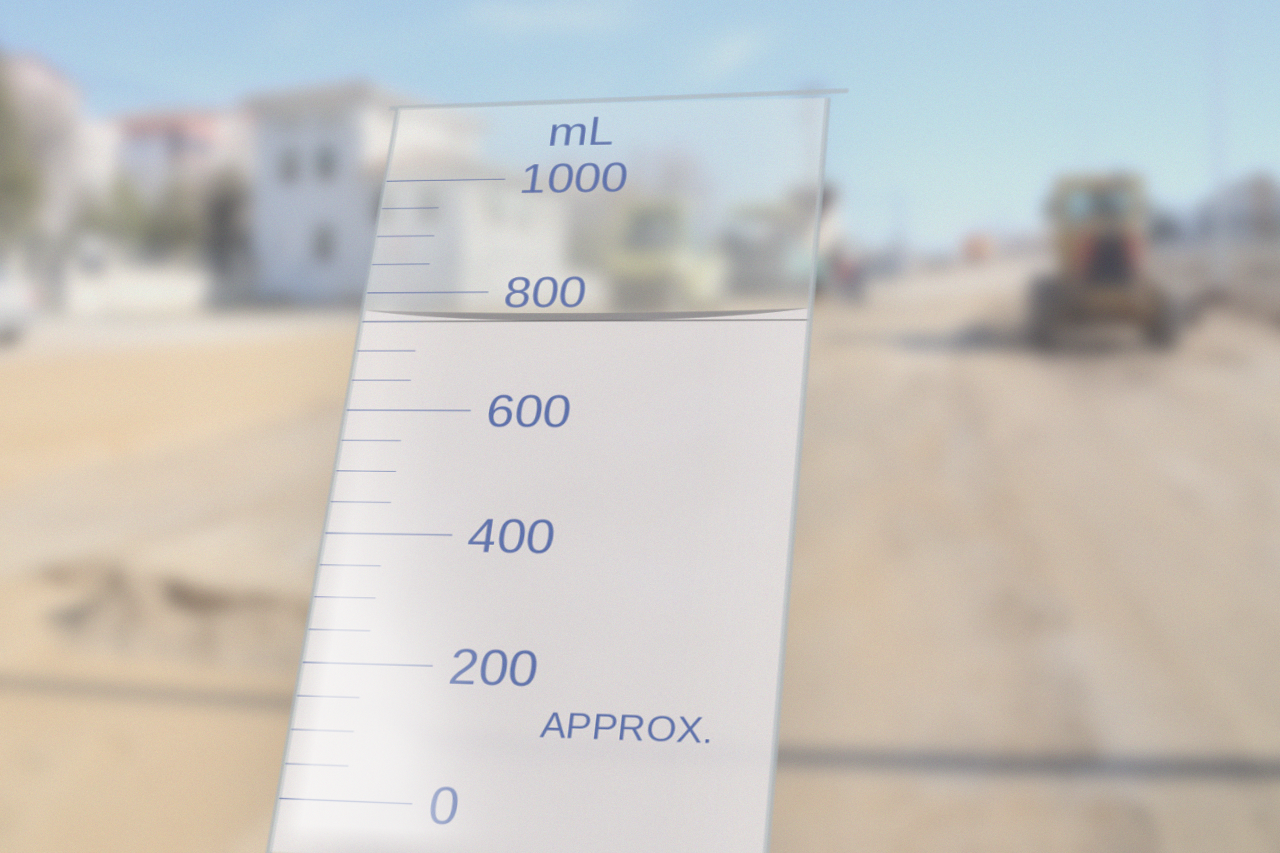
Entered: 750 mL
